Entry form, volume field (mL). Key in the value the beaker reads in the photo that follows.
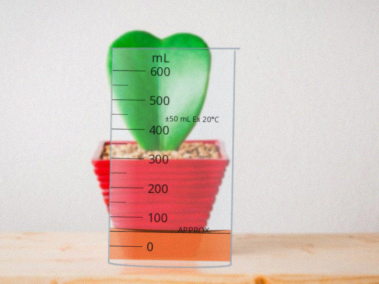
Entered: 50 mL
